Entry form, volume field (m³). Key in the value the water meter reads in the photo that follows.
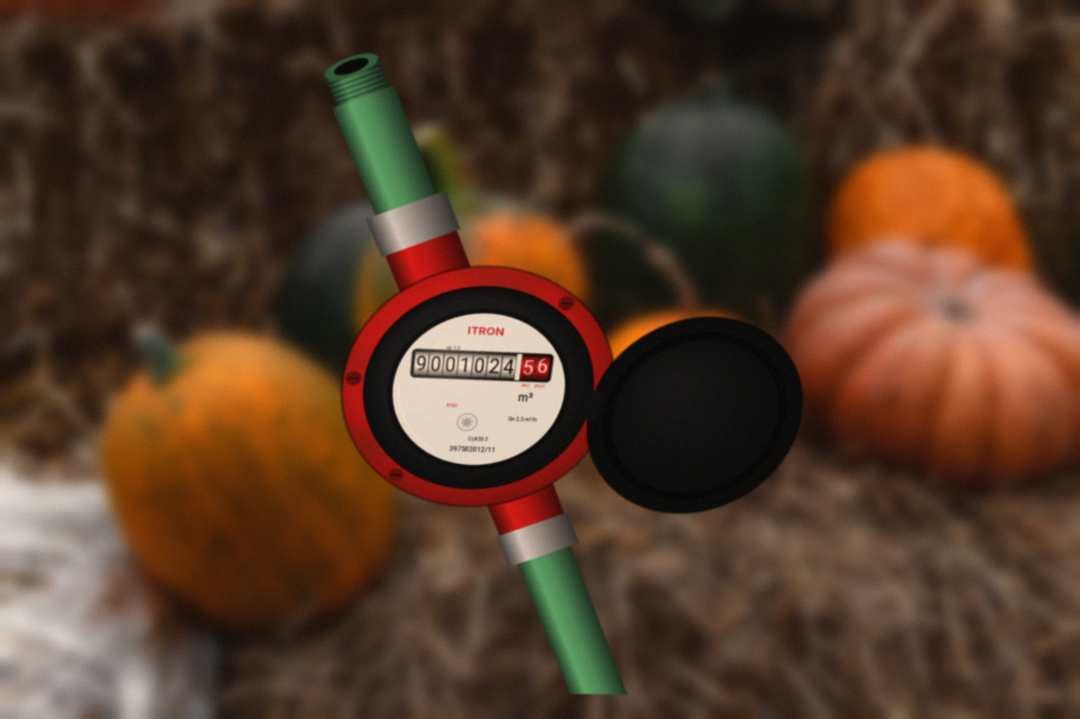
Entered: 9001024.56 m³
